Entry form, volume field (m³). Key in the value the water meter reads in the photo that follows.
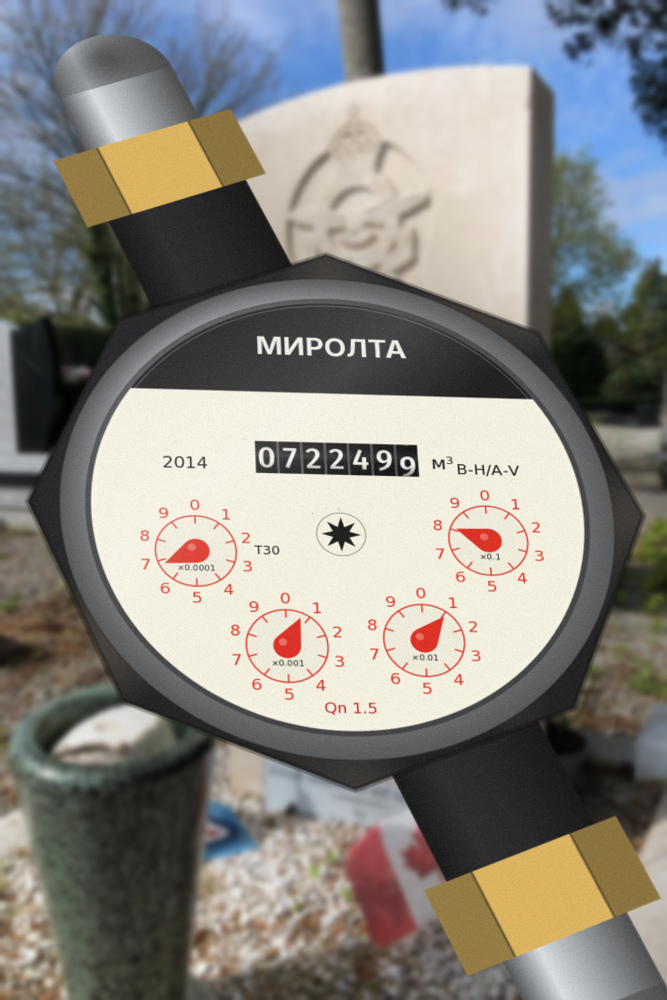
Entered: 722498.8106 m³
